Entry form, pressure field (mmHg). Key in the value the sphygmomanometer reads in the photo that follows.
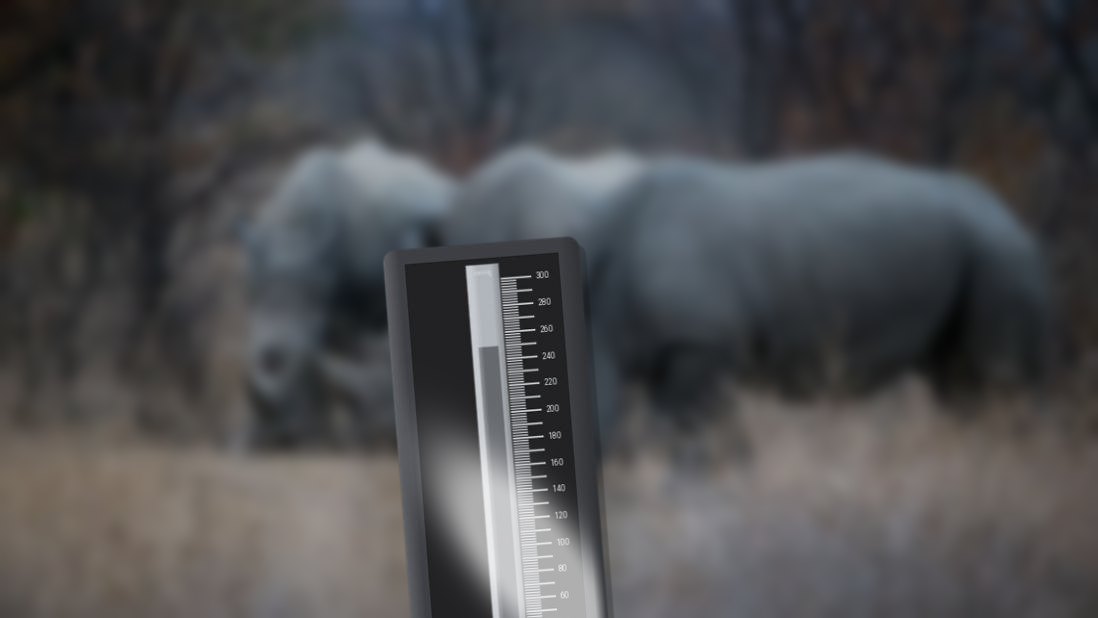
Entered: 250 mmHg
